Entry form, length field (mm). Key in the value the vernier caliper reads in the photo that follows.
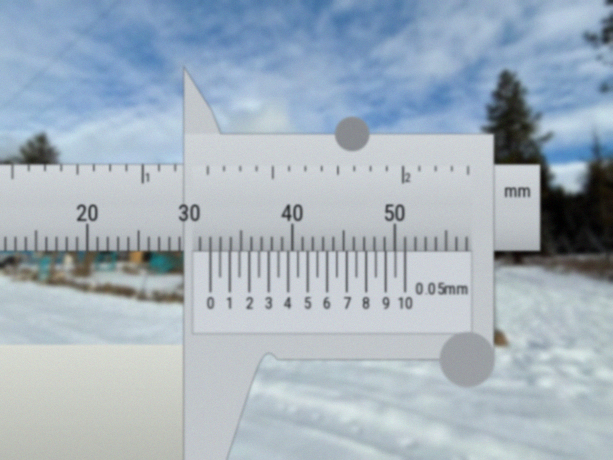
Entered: 32.0 mm
